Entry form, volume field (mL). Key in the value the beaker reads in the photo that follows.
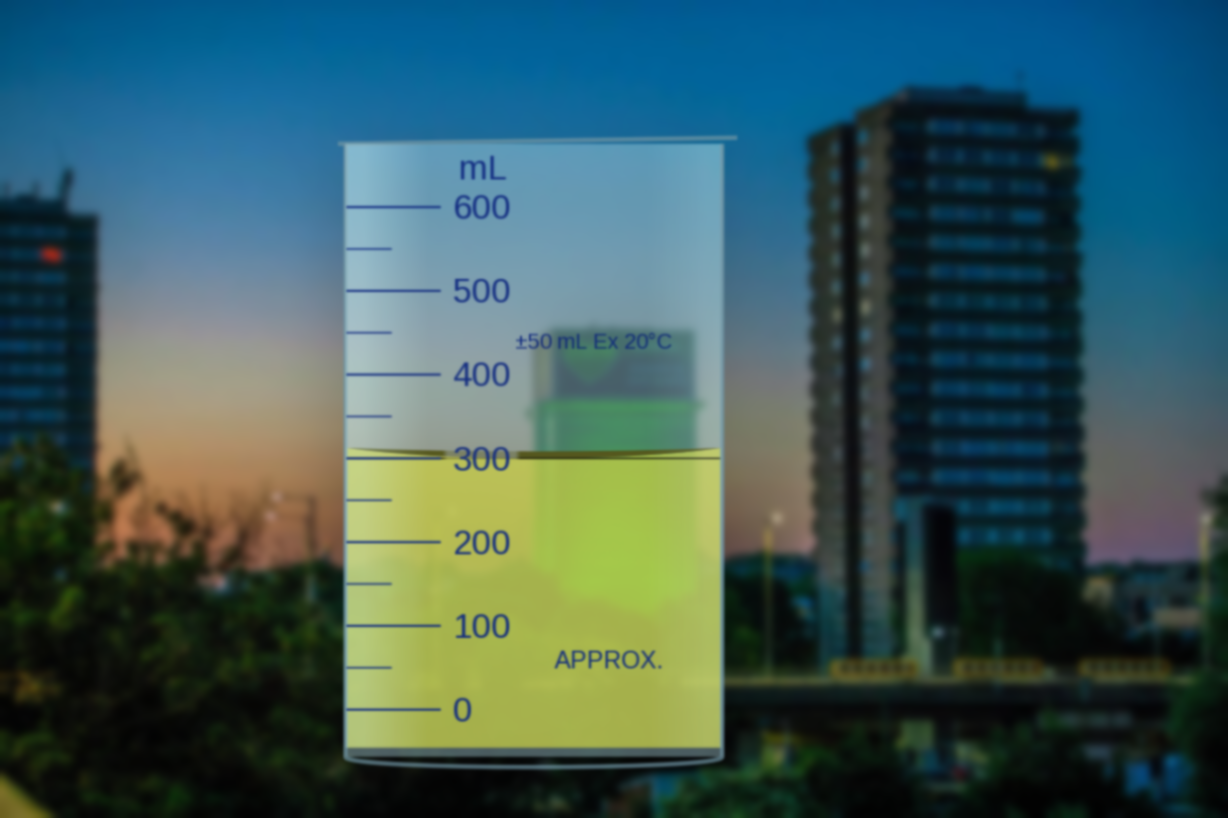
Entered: 300 mL
